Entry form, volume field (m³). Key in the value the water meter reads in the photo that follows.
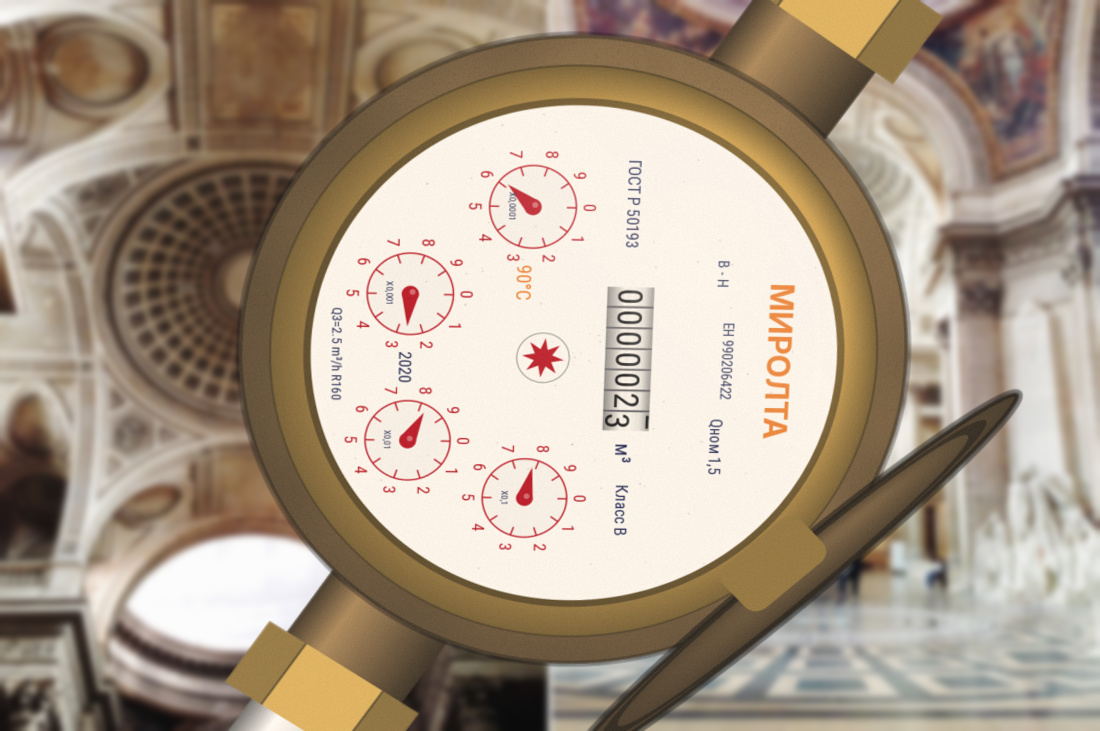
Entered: 22.7826 m³
